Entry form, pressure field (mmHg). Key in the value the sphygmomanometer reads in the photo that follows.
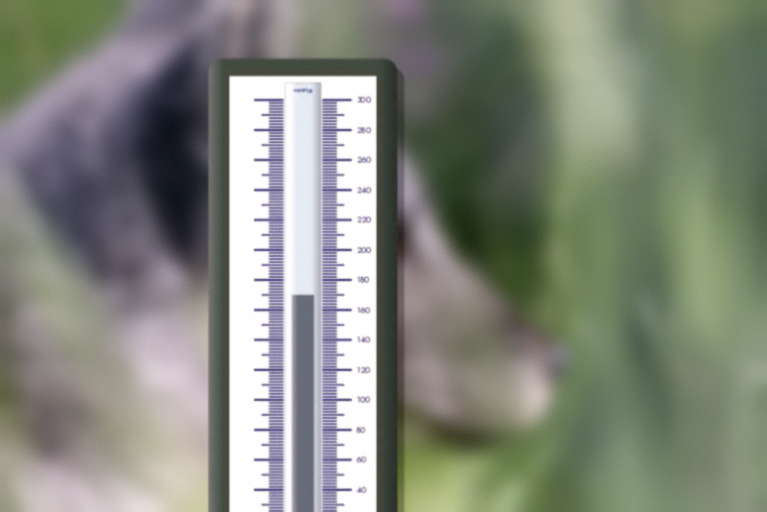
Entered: 170 mmHg
